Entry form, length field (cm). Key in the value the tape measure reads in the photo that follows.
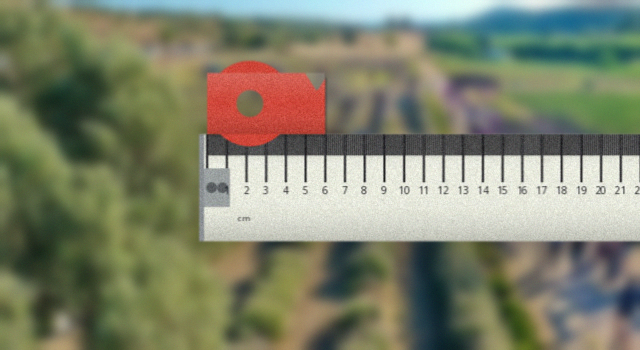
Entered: 6 cm
